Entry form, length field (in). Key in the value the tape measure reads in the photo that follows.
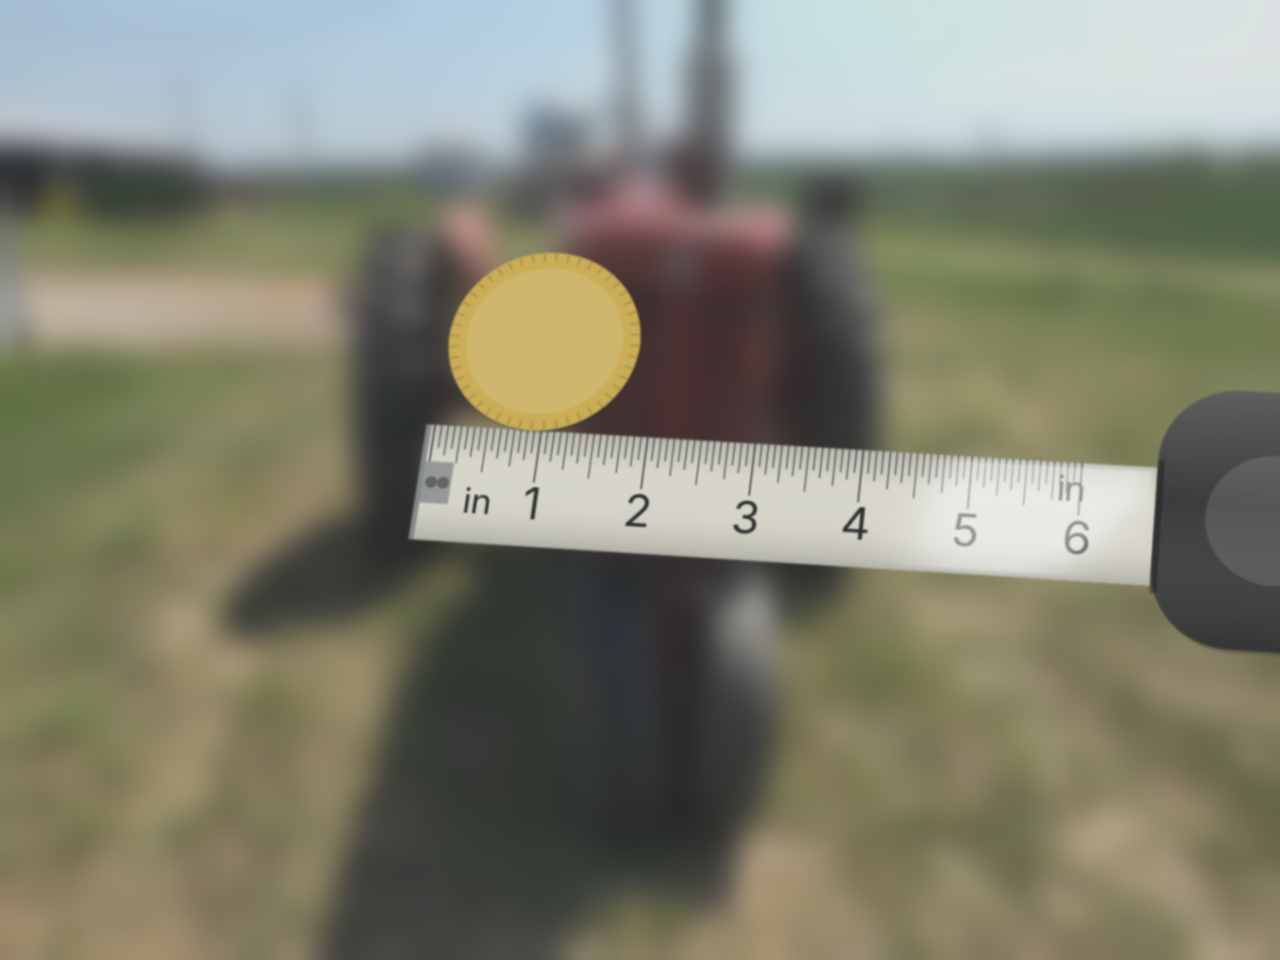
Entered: 1.8125 in
